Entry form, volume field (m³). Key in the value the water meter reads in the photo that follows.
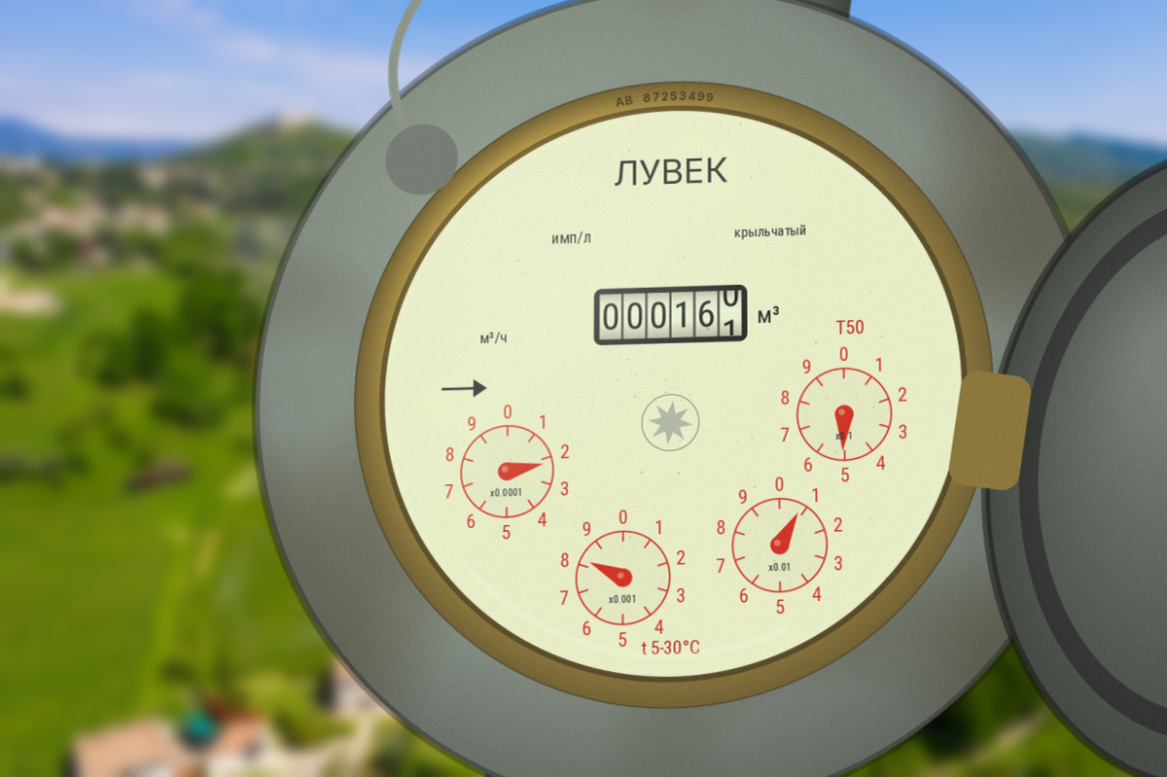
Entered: 160.5082 m³
